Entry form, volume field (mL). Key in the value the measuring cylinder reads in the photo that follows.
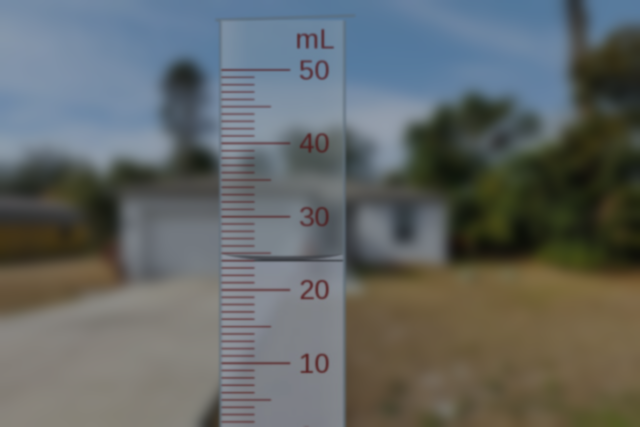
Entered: 24 mL
